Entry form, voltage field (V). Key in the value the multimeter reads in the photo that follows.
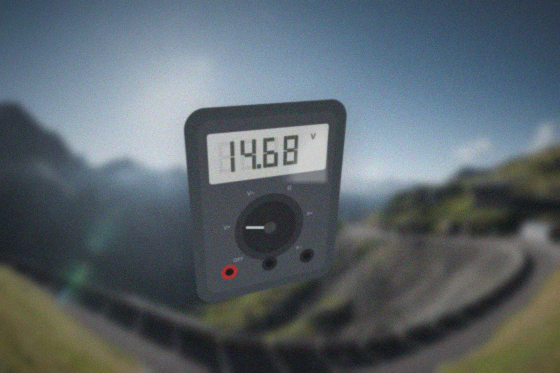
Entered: 14.68 V
